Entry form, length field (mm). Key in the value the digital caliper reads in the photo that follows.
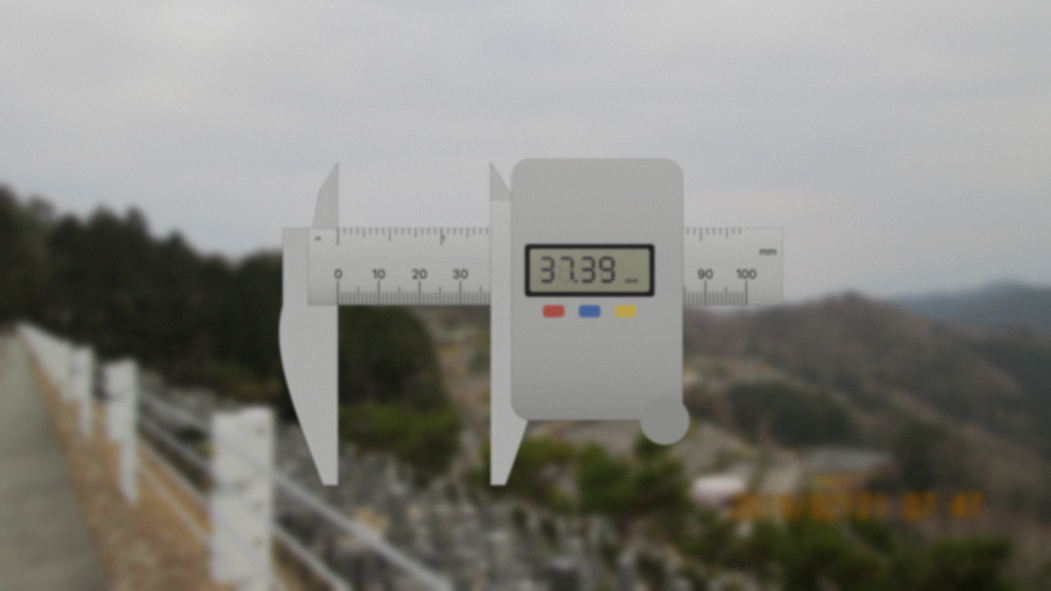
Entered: 37.39 mm
